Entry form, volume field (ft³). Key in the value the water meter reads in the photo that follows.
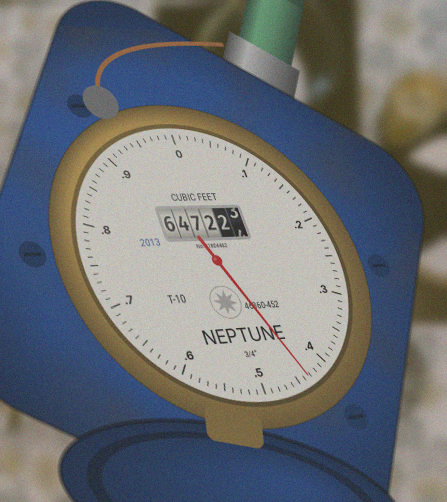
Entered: 647223.43 ft³
